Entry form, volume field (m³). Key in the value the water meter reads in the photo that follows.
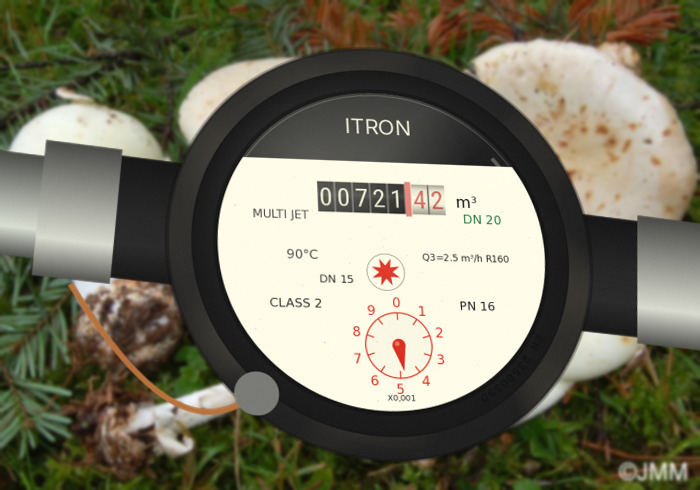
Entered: 721.424 m³
